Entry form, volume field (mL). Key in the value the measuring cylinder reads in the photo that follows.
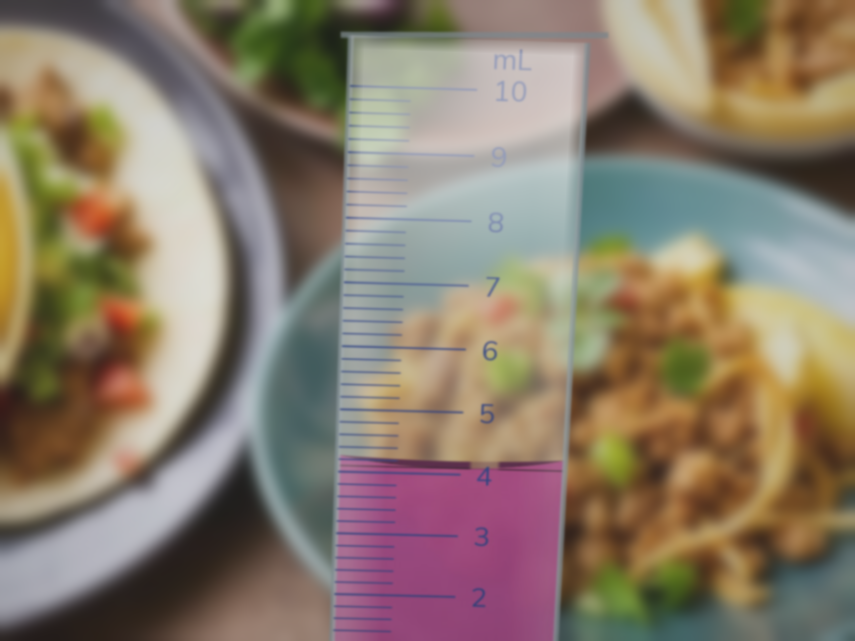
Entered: 4.1 mL
